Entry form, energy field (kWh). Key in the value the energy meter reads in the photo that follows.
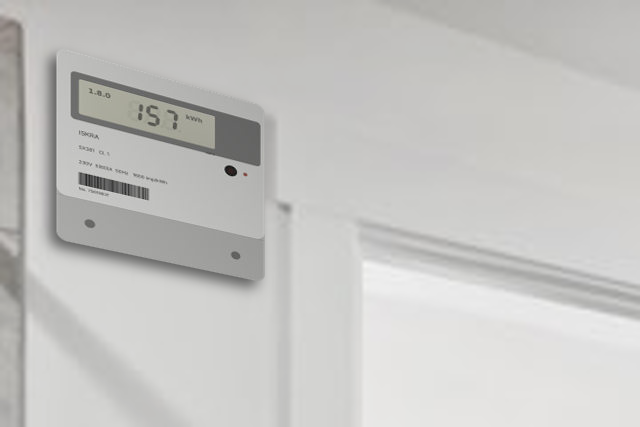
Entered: 157 kWh
